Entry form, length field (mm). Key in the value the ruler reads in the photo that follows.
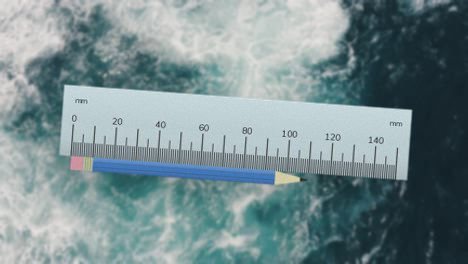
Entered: 110 mm
